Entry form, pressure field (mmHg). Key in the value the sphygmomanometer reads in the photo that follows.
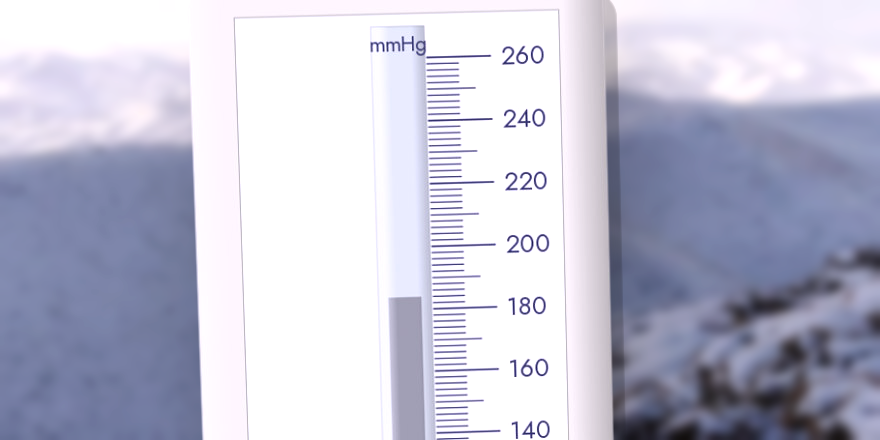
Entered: 184 mmHg
